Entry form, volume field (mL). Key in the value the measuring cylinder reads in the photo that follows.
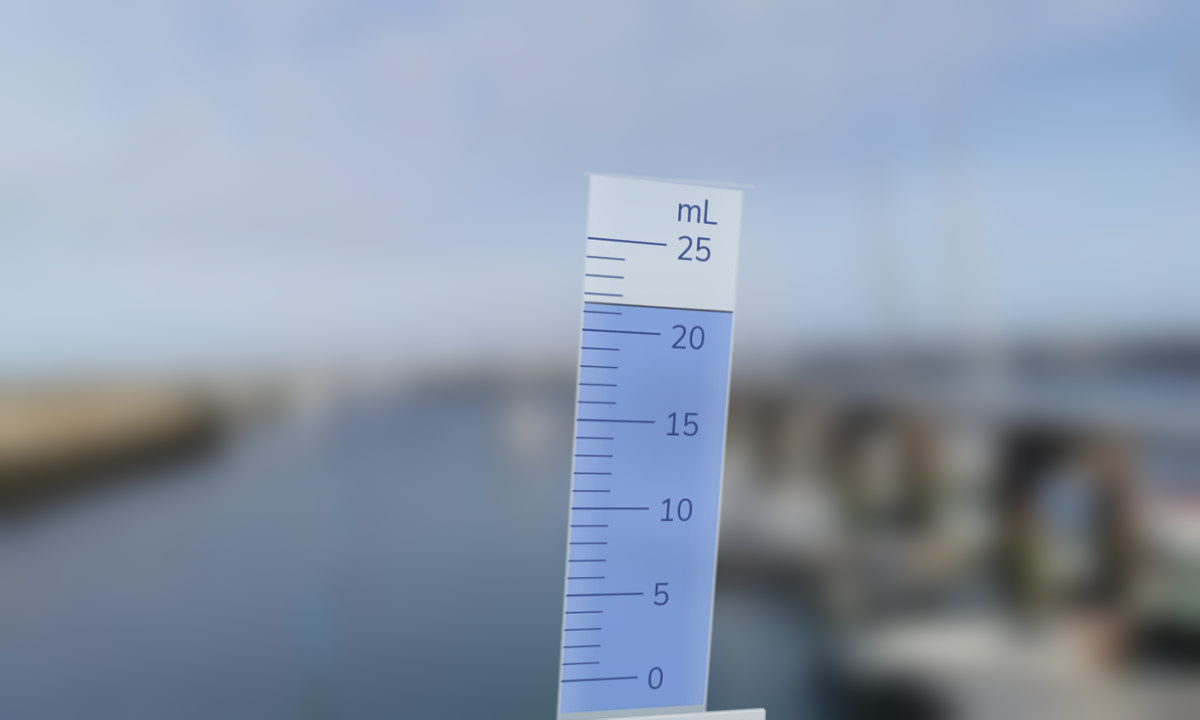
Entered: 21.5 mL
